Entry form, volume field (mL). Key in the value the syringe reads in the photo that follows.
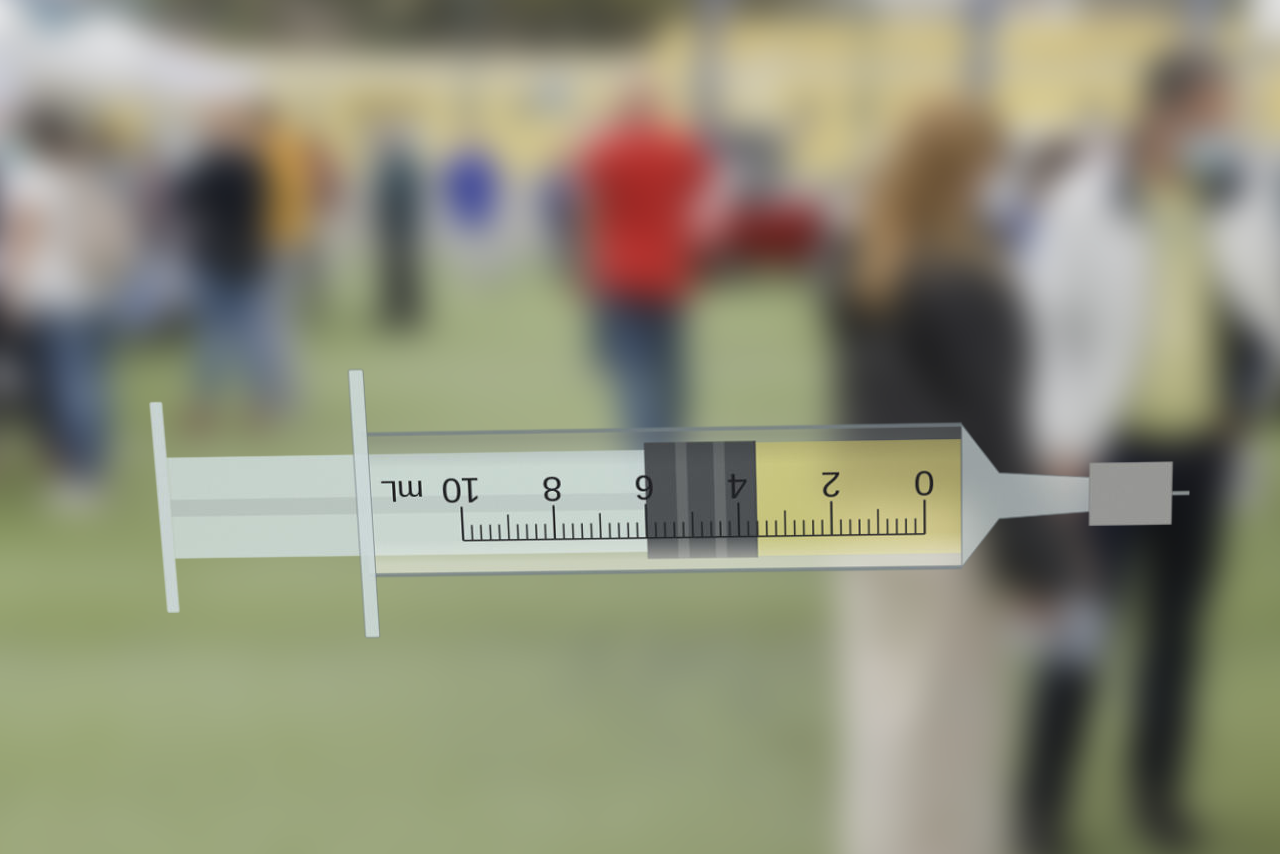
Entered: 3.6 mL
